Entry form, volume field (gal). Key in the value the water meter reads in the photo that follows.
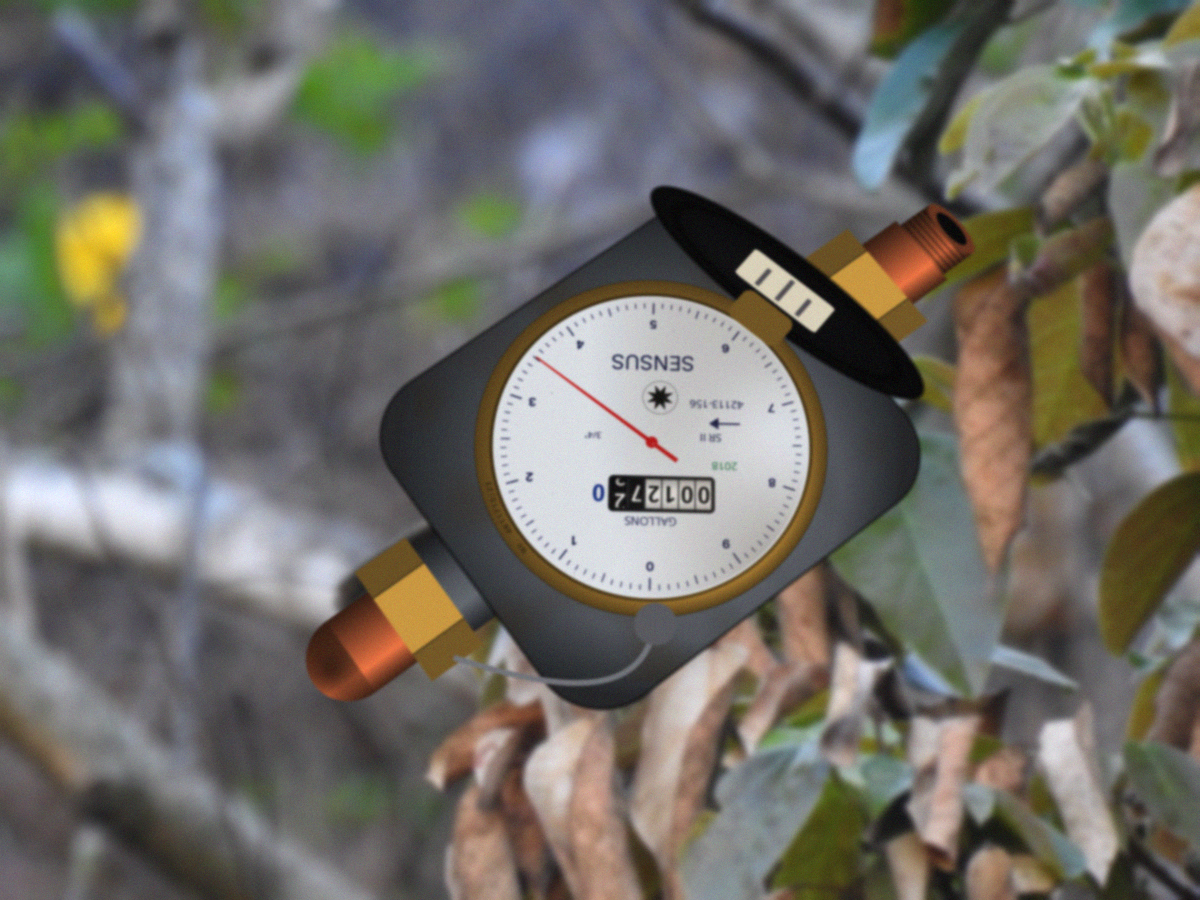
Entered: 12723.5 gal
